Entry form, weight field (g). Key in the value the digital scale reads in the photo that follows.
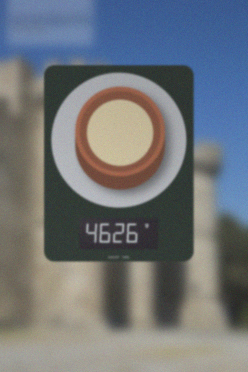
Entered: 4626 g
